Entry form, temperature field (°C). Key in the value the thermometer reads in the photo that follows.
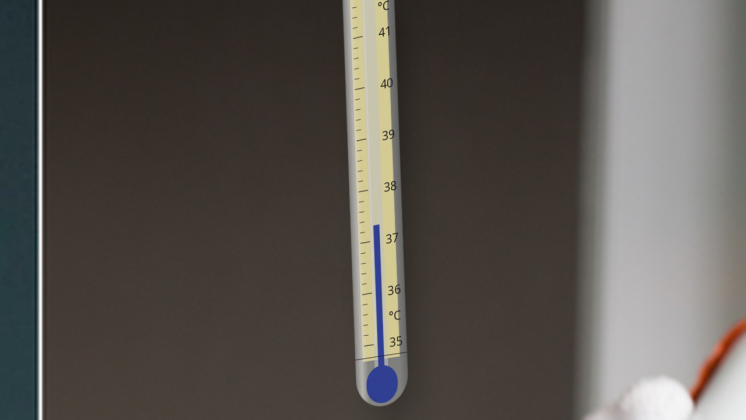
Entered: 37.3 °C
